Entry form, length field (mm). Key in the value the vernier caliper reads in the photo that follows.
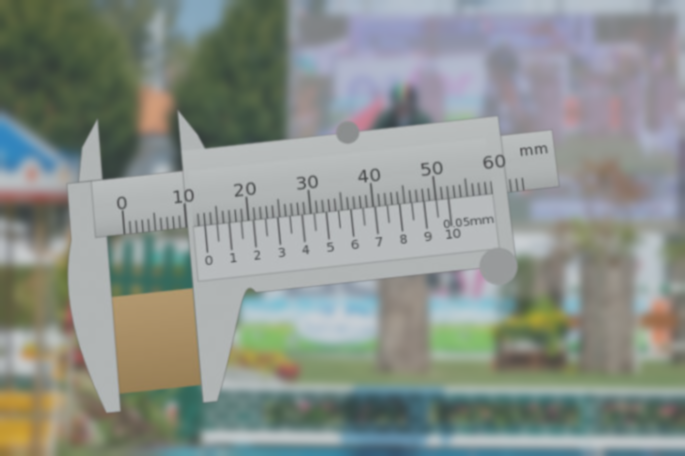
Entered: 13.0 mm
